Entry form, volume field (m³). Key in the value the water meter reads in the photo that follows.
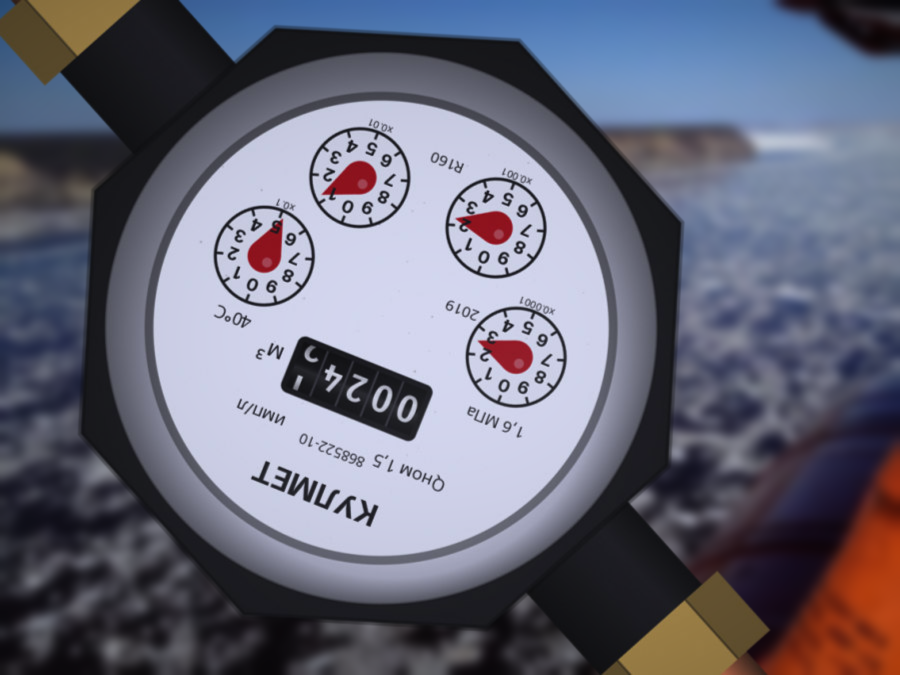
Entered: 241.5122 m³
